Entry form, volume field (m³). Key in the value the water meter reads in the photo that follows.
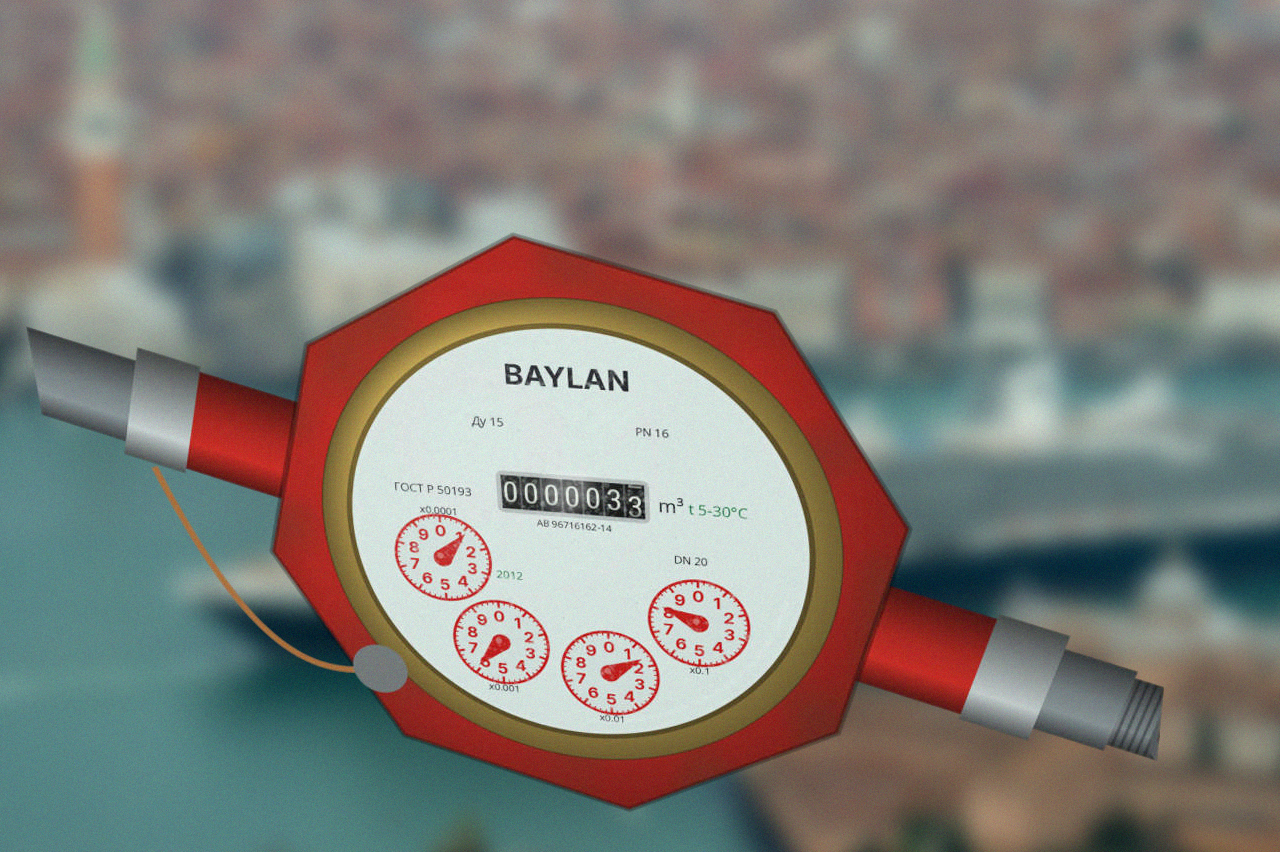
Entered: 32.8161 m³
